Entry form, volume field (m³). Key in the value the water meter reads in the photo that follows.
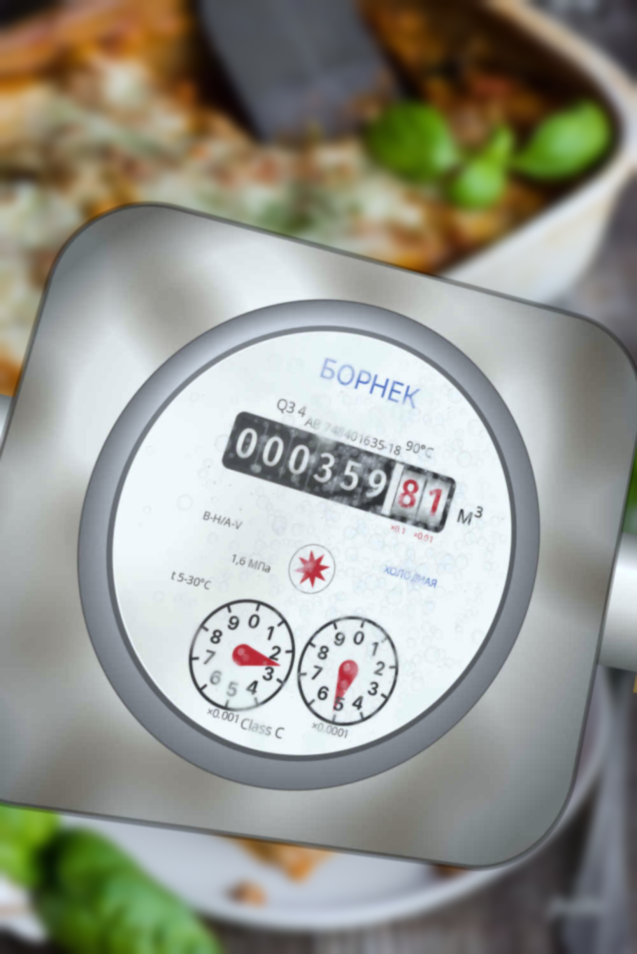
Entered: 359.8125 m³
